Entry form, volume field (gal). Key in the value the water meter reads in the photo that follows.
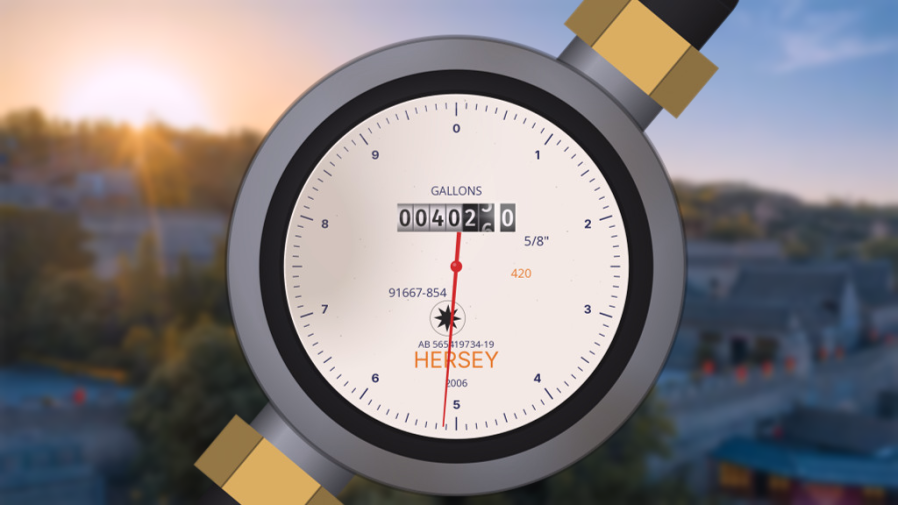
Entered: 40255.1 gal
